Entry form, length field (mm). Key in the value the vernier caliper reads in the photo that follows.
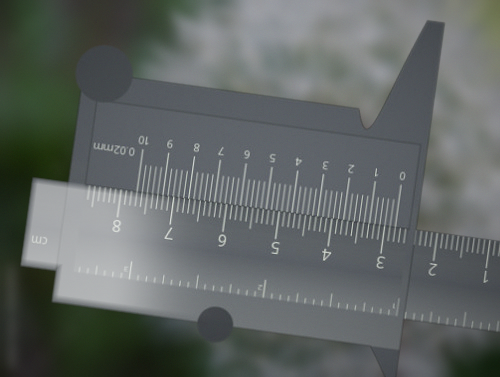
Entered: 28.0 mm
